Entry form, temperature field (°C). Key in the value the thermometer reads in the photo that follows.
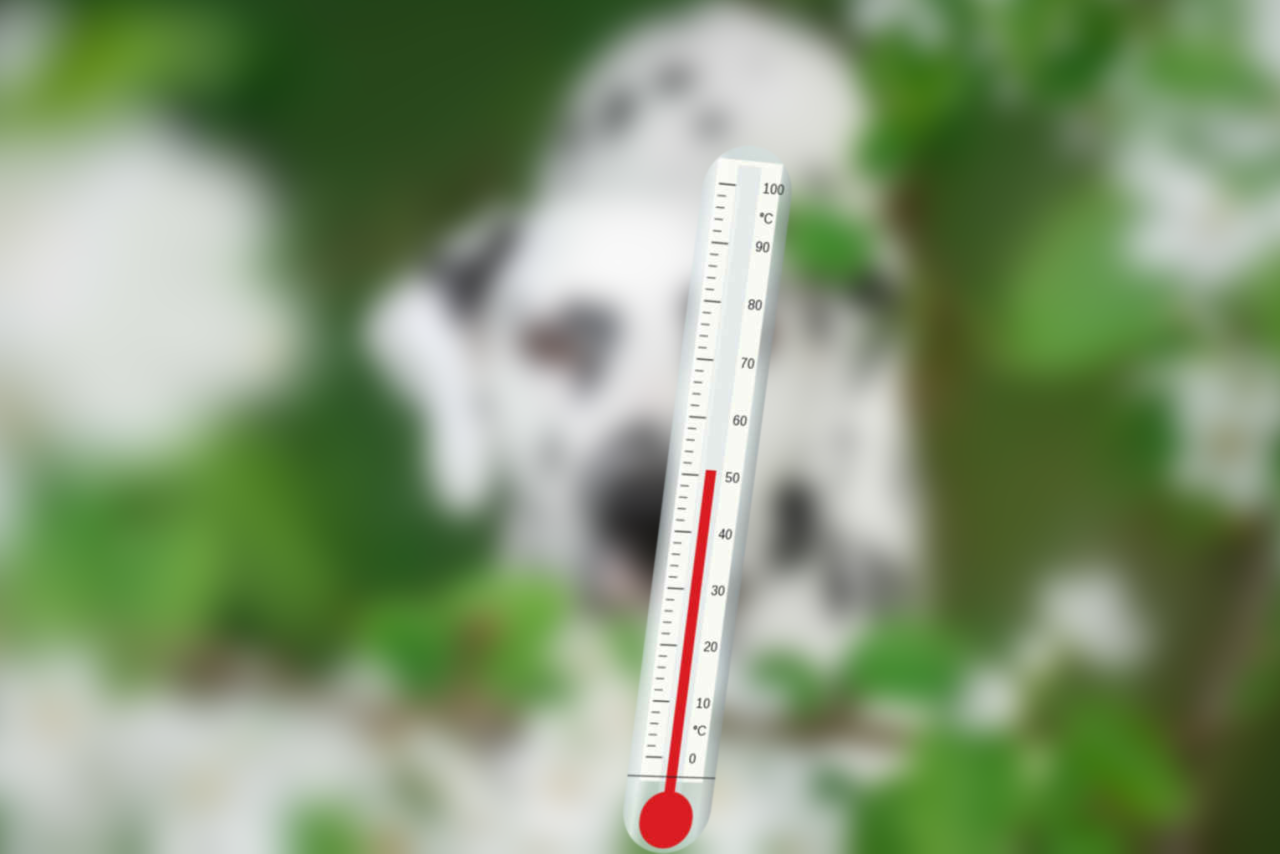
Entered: 51 °C
